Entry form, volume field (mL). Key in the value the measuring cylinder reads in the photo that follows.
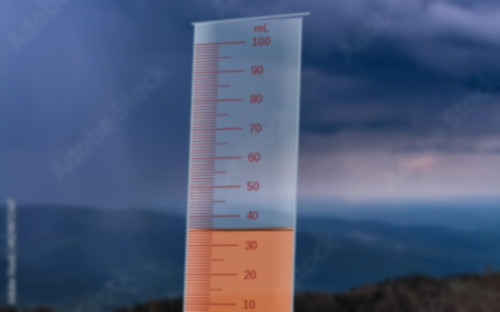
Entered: 35 mL
